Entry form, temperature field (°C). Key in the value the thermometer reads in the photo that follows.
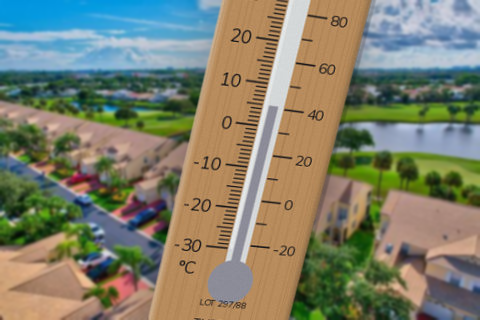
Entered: 5 °C
